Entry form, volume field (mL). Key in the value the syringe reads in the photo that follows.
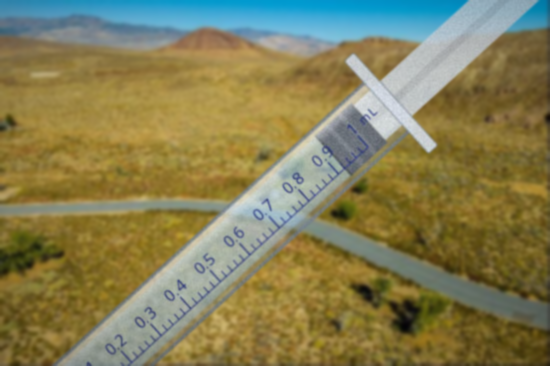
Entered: 0.92 mL
